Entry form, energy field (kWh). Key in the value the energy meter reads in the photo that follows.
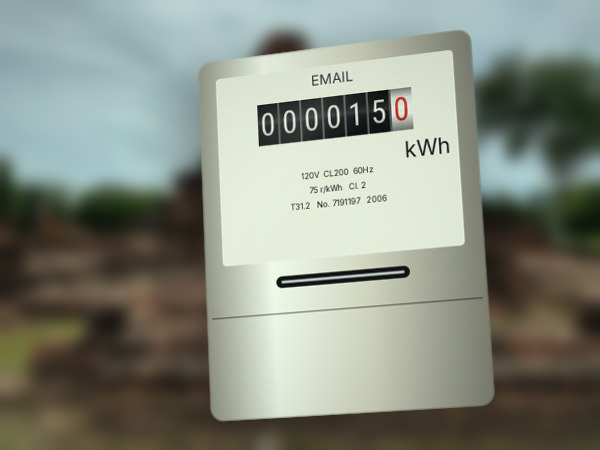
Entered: 15.0 kWh
